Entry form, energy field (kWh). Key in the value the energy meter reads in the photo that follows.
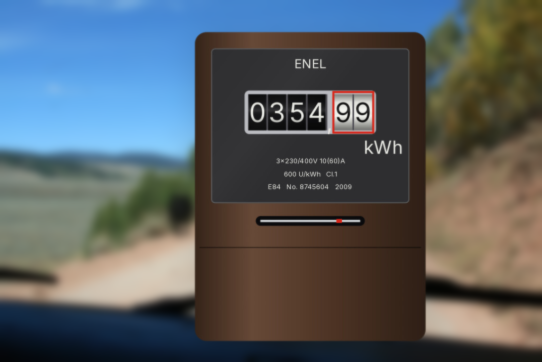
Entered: 354.99 kWh
